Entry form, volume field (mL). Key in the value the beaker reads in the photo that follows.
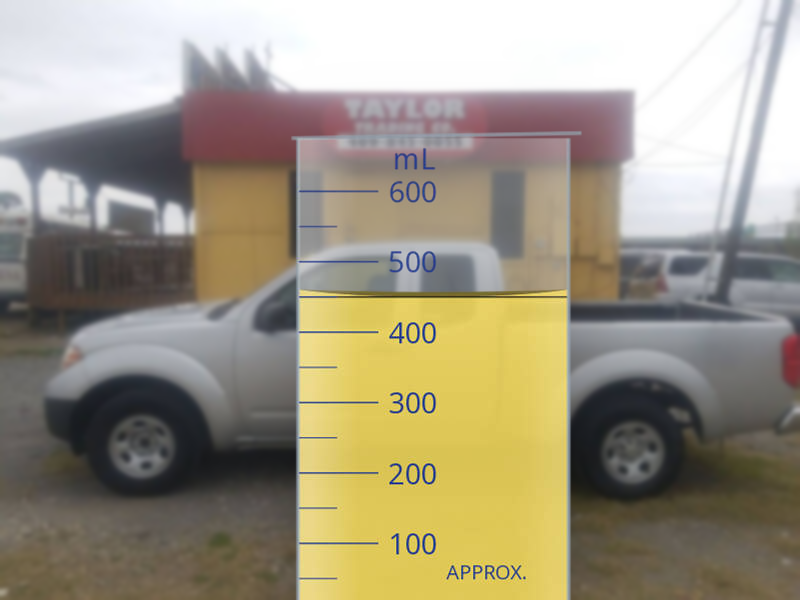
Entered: 450 mL
